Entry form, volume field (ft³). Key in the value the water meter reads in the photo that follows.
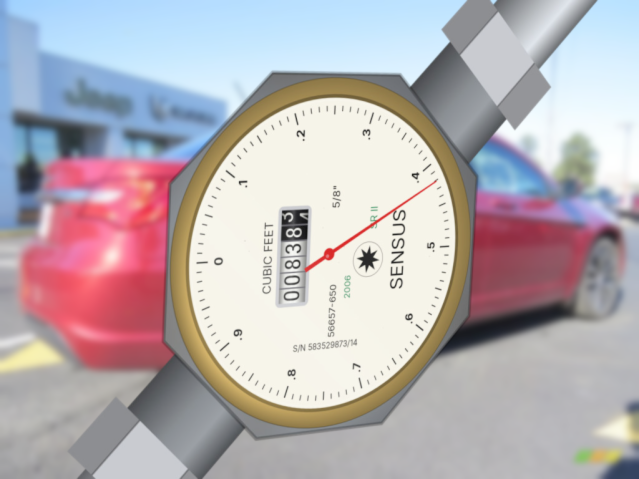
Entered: 8383.42 ft³
